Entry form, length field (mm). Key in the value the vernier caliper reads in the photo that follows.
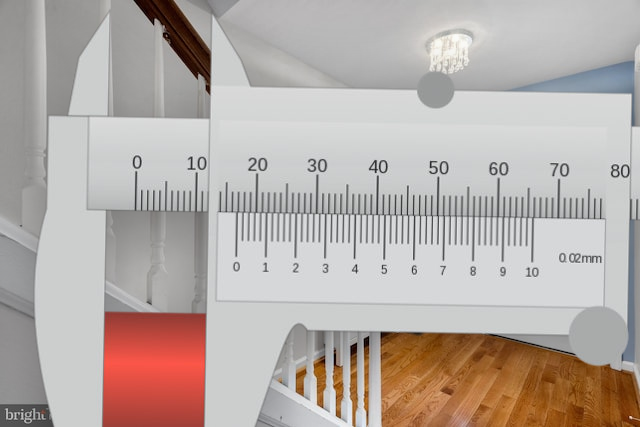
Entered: 16.8 mm
